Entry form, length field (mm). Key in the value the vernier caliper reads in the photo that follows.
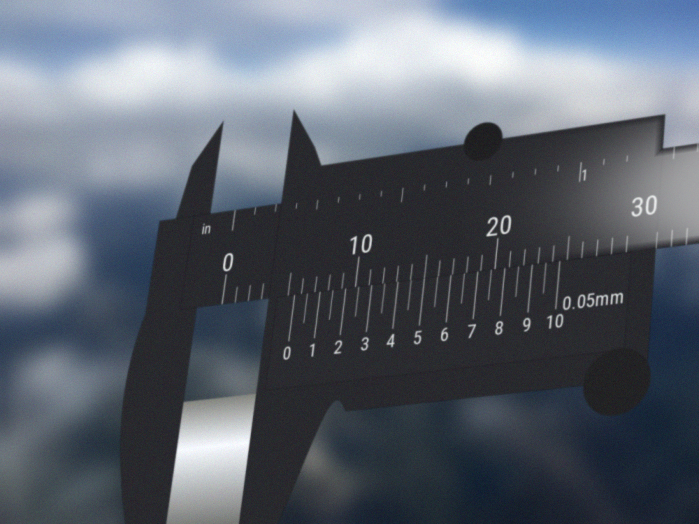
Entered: 5.5 mm
